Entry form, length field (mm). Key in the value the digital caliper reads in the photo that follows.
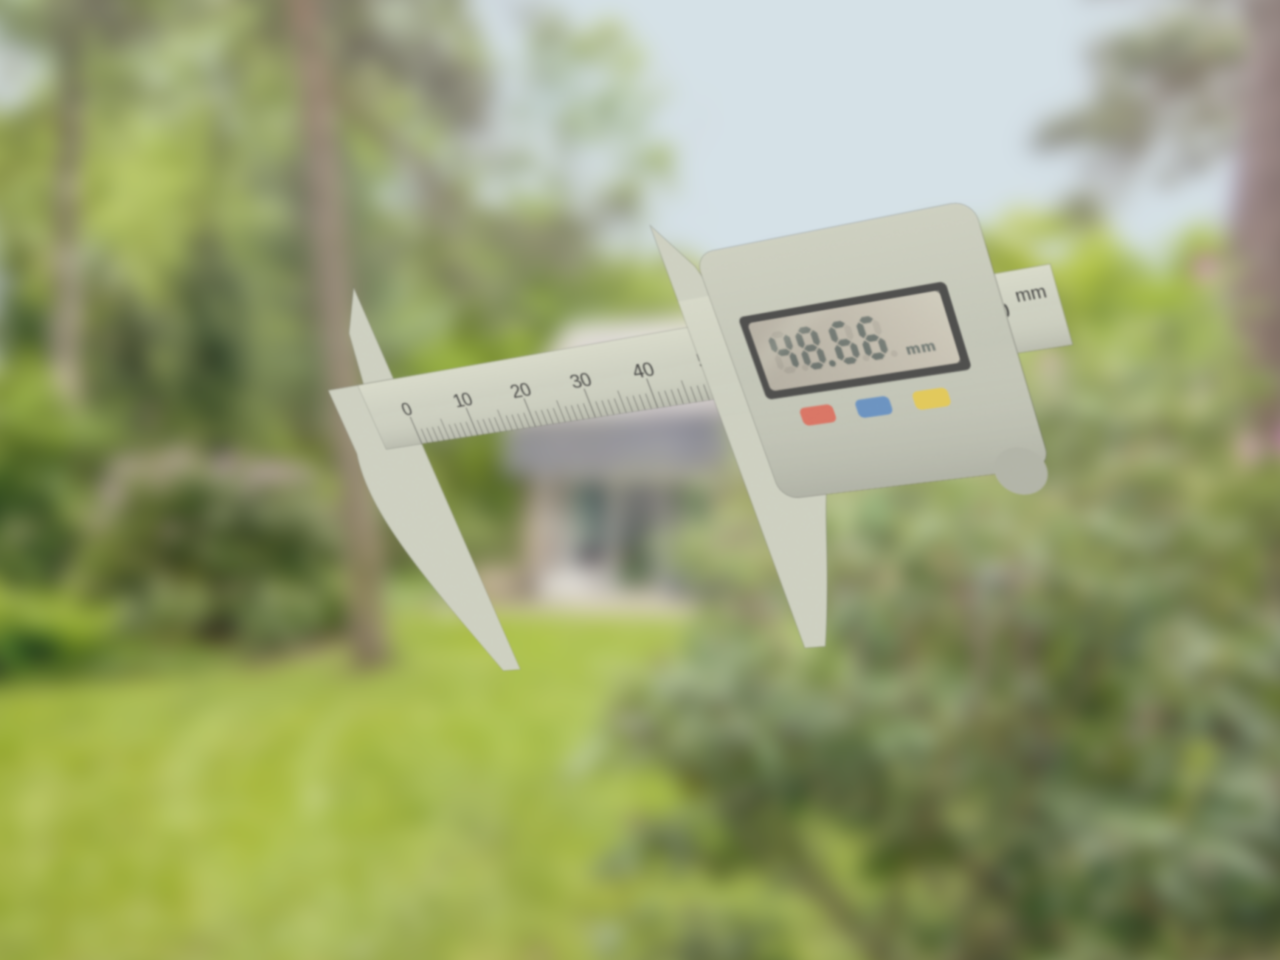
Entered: 48.66 mm
